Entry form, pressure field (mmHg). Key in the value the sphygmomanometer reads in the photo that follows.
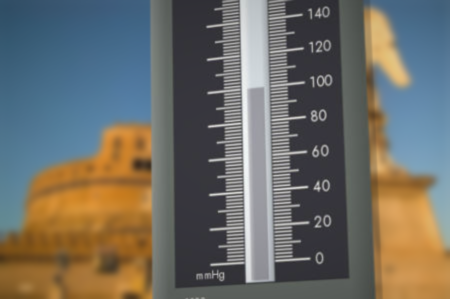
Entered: 100 mmHg
